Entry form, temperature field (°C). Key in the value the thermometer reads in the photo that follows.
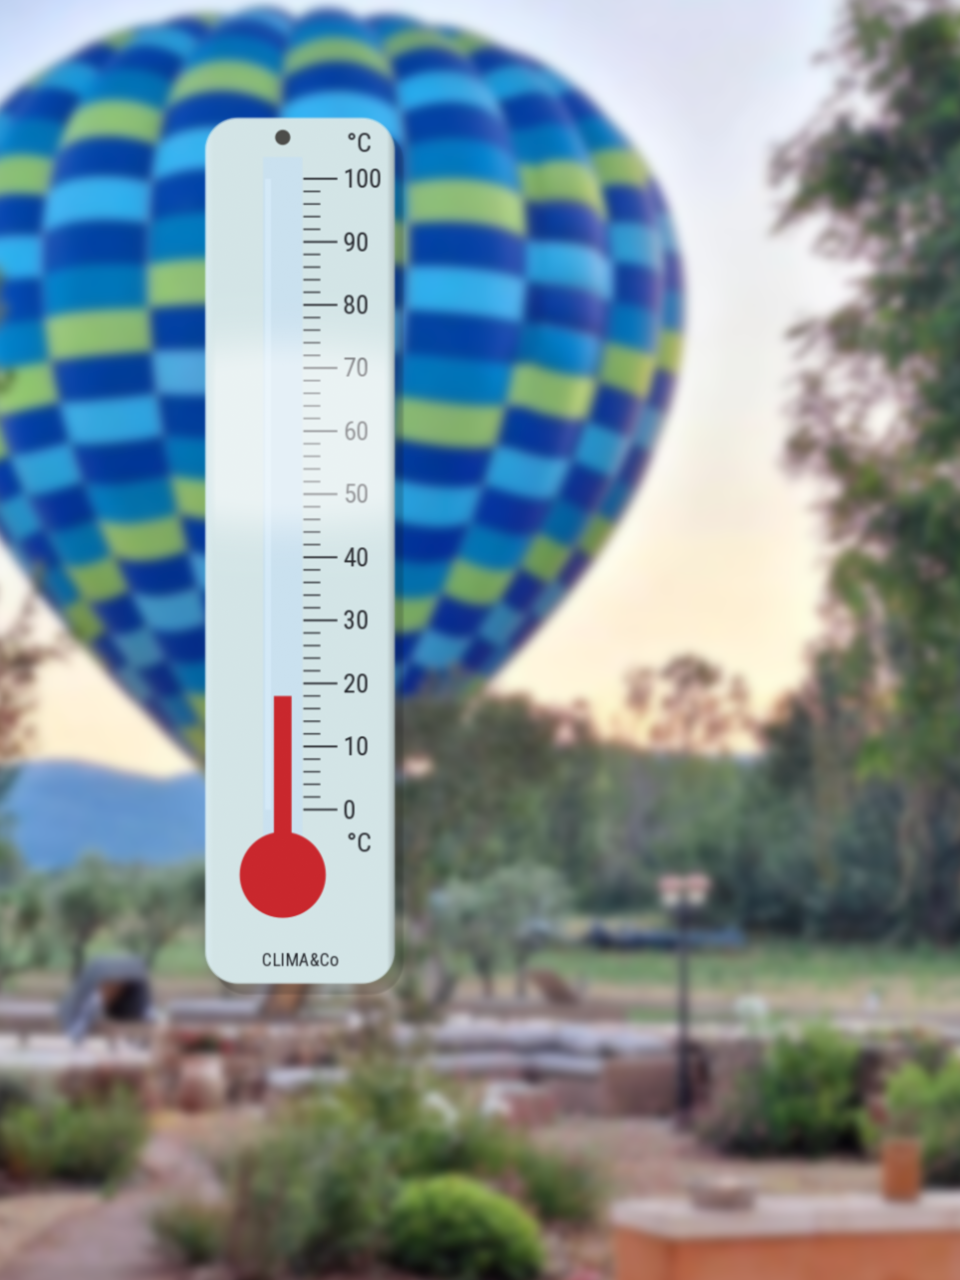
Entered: 18 °C
